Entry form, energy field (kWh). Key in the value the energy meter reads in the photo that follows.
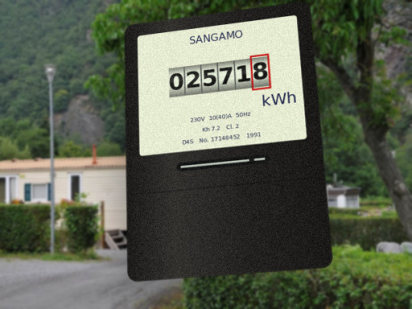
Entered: 2571.8 kWh
